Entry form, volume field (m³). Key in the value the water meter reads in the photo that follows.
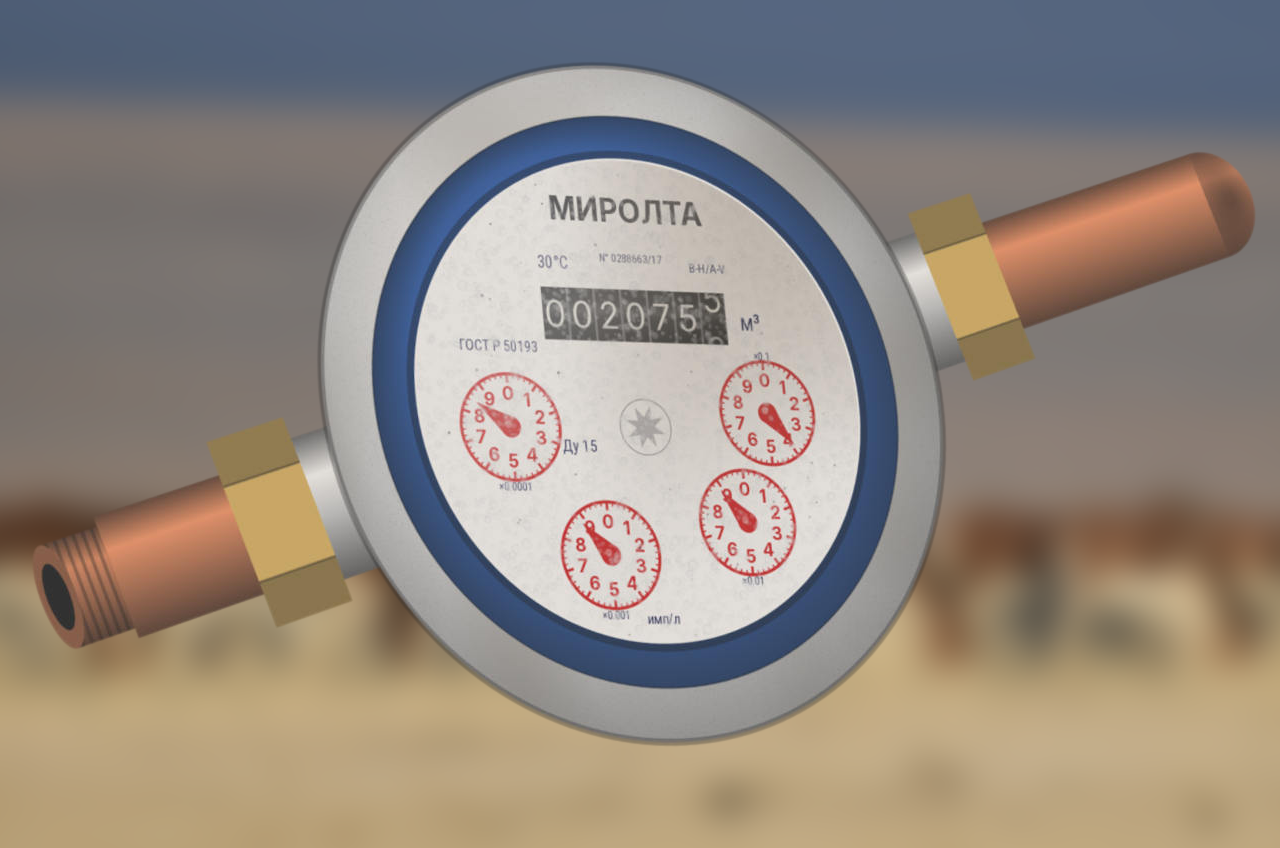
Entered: 20755.3888 m³
